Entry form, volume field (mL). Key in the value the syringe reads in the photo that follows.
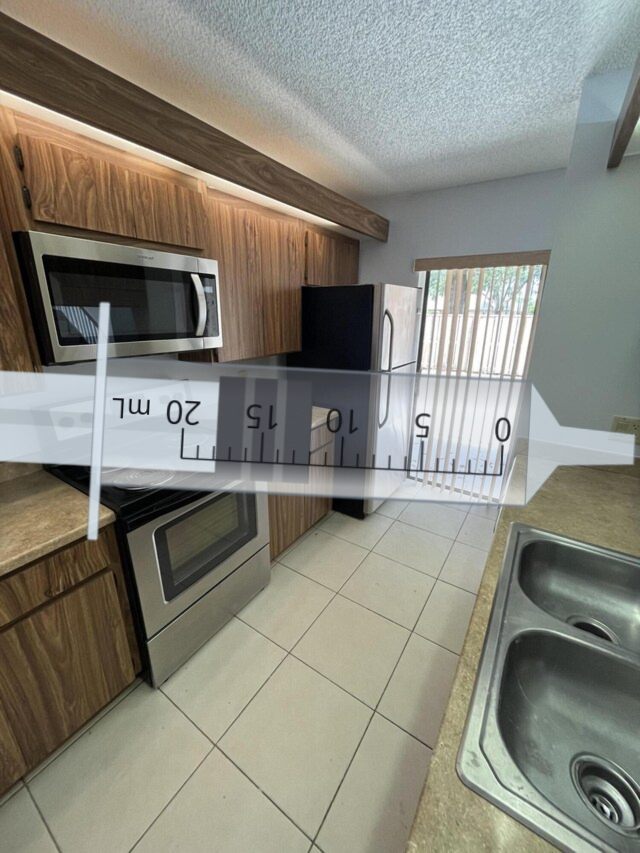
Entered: 12 mL
